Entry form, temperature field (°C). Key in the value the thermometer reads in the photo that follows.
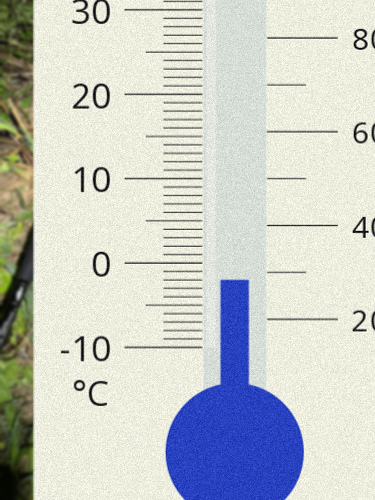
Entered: -2 °C
